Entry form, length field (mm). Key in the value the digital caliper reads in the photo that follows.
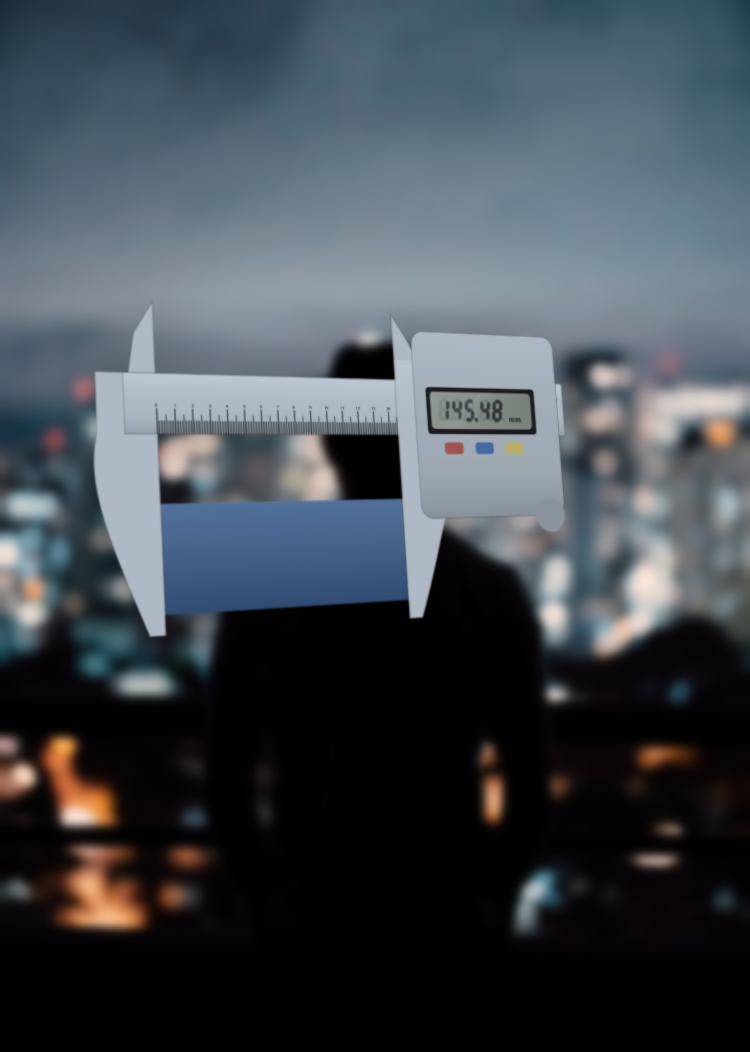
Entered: 145.48 mm
